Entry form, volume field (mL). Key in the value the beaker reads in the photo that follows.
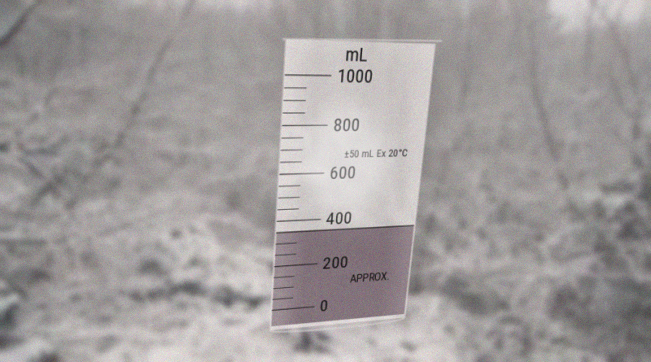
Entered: 350 mL
